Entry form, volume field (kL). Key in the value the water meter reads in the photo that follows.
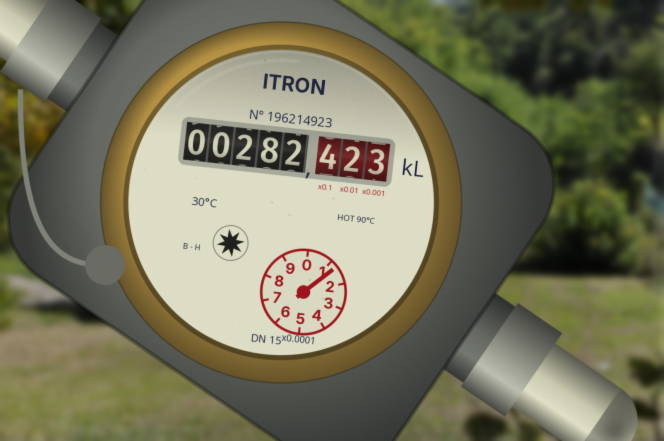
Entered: 282.4231 kL
